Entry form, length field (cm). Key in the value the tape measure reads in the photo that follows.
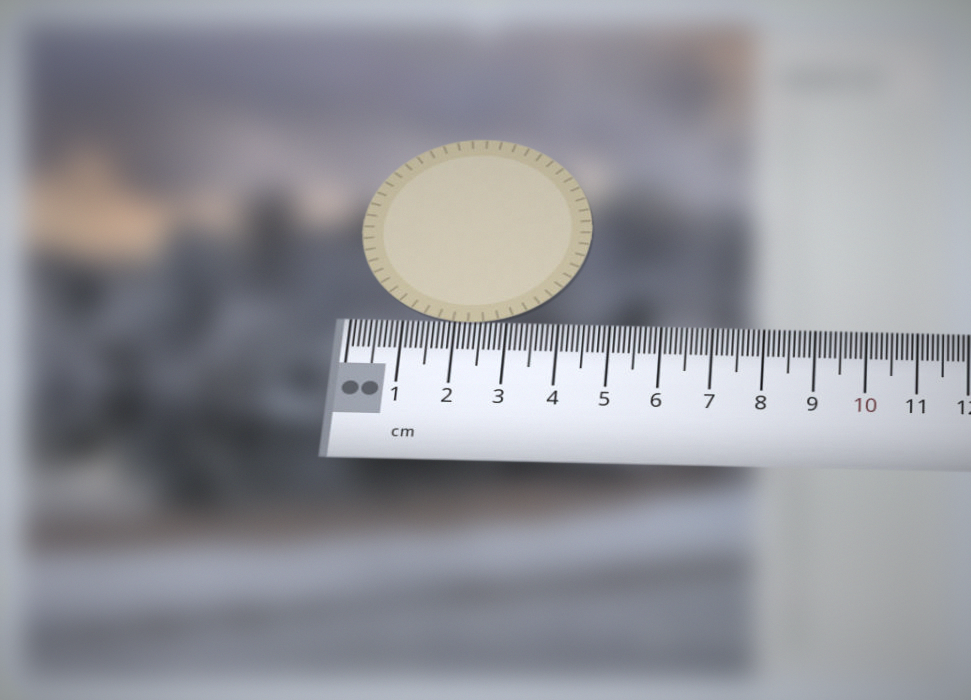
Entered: 4.5 cm
